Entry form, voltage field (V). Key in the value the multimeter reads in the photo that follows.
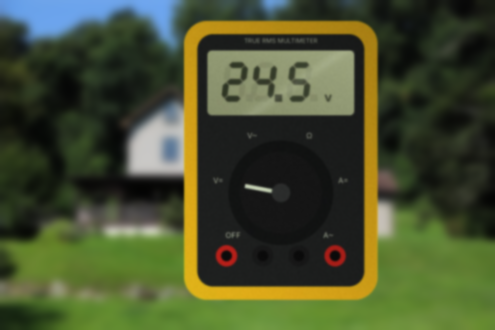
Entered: 24.5 V
